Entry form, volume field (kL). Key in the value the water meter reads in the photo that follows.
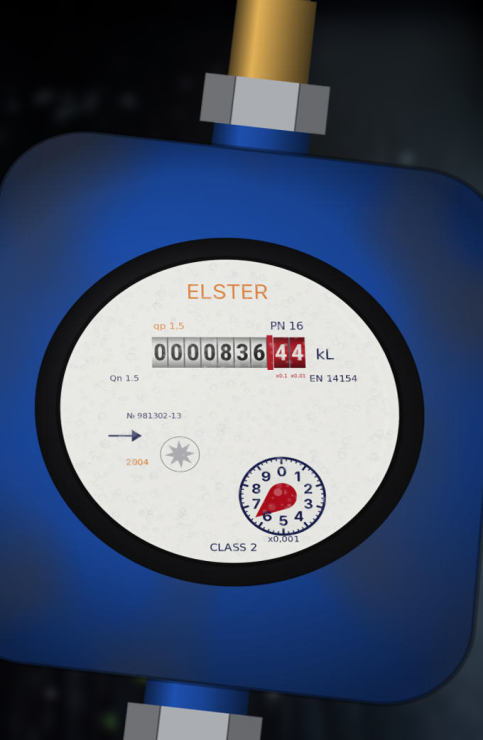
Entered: 836.446 kL
